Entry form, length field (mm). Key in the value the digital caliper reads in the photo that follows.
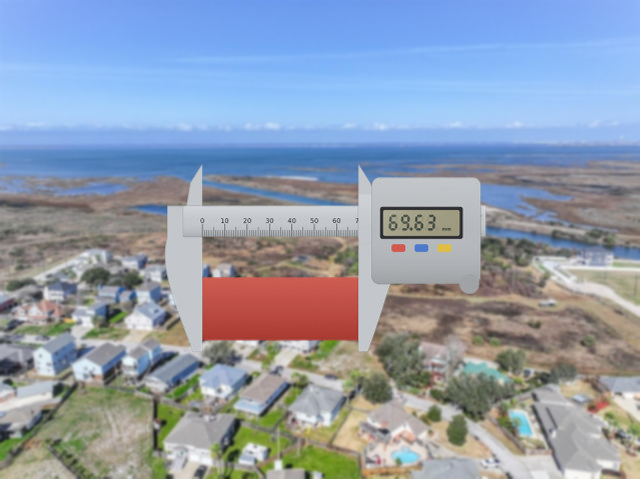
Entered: 69.63 mm
